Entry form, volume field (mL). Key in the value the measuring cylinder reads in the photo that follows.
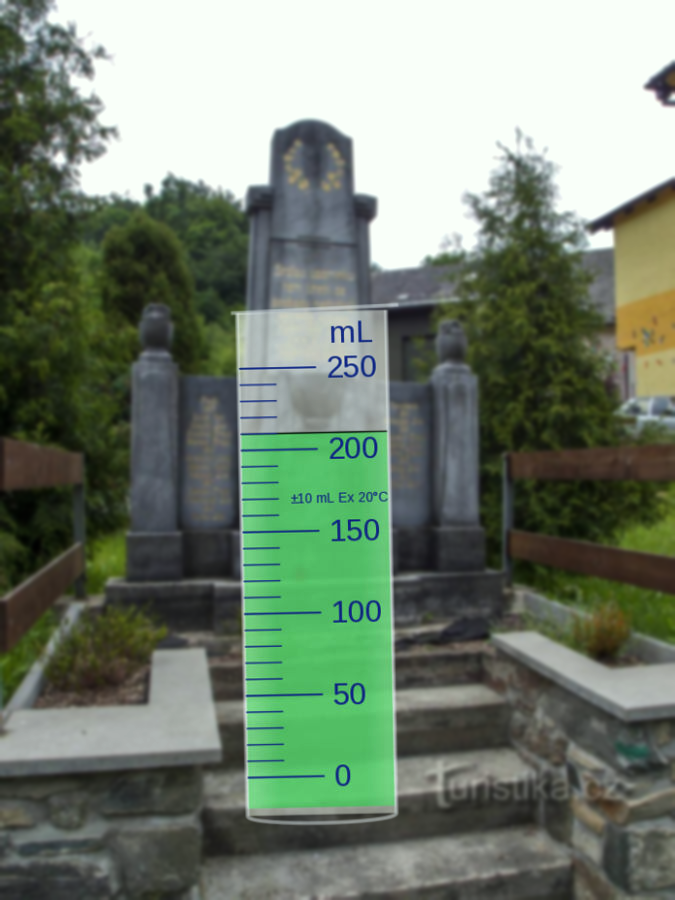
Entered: 210 mL
